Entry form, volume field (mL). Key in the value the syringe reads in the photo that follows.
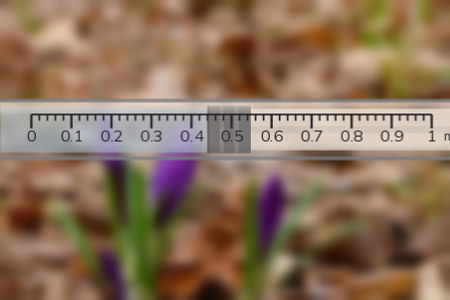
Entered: 0.44 mL
